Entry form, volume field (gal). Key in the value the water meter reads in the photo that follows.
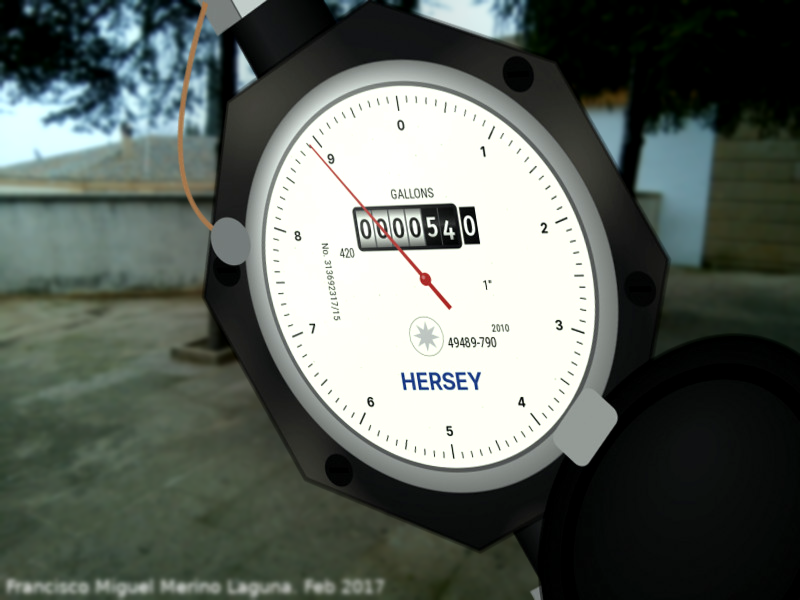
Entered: 538.9 gal
